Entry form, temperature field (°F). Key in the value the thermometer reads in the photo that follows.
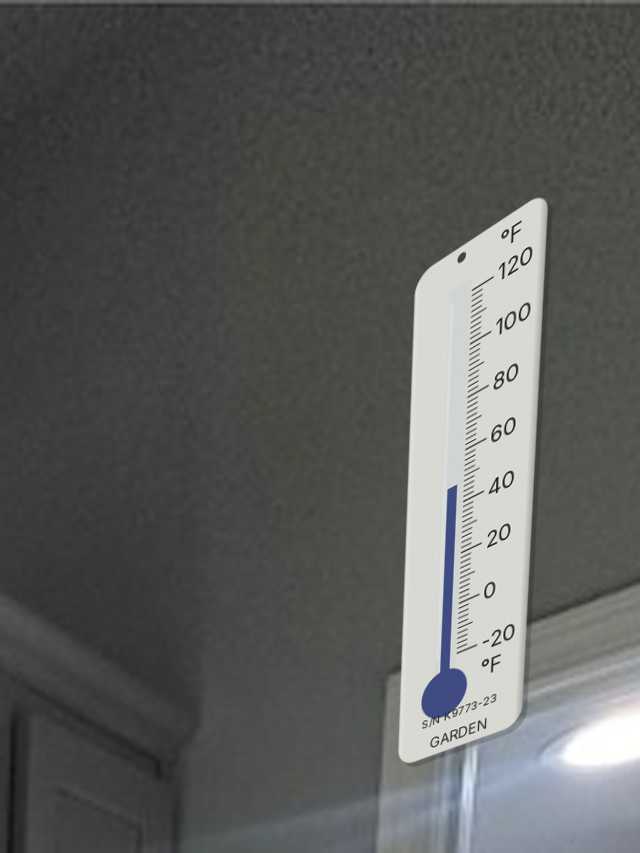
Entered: 48 °F
